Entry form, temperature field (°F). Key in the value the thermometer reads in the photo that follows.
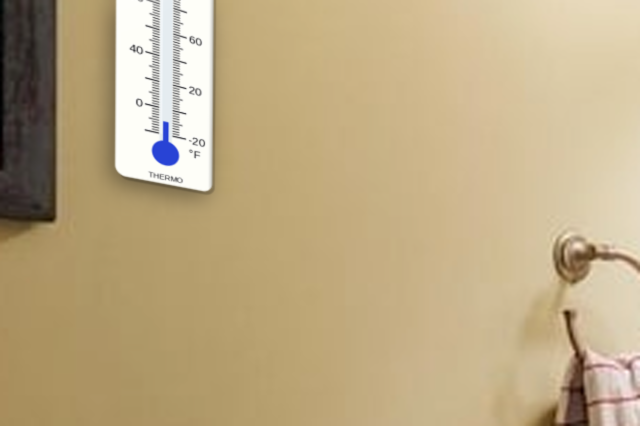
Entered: -10 °F
